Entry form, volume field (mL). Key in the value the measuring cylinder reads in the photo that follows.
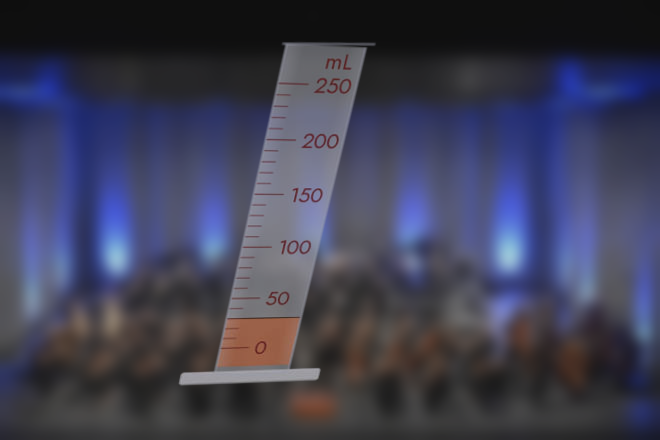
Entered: 30 mL
